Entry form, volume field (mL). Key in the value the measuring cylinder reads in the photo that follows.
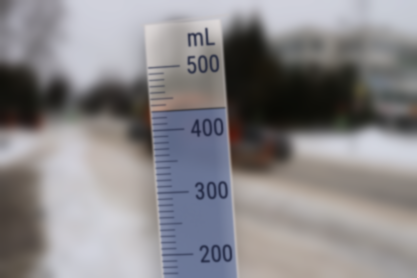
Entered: 430 mL
